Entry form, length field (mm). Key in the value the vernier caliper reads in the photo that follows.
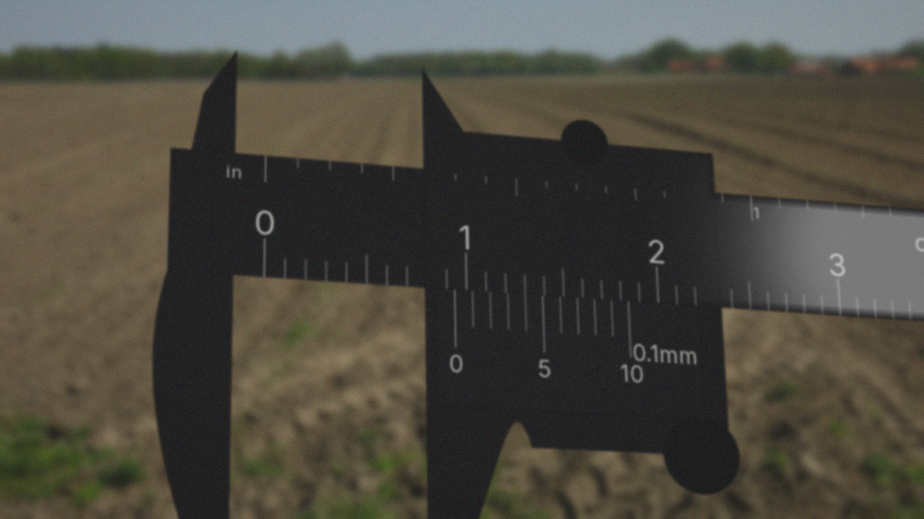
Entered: 9.4 mm
